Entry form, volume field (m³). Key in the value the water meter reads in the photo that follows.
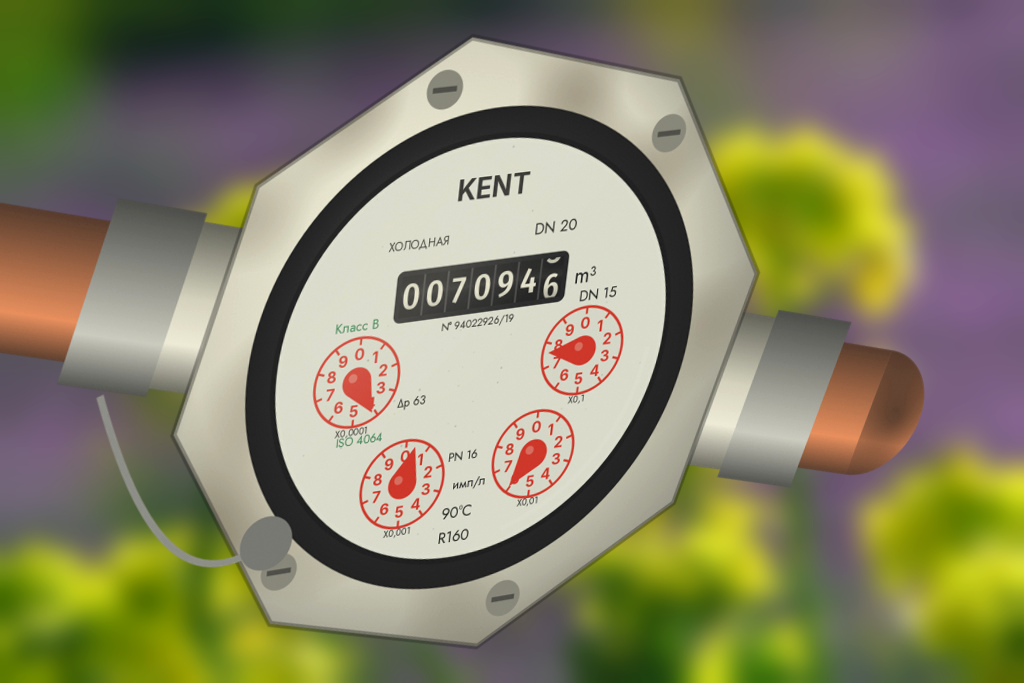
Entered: 70945.7604 m³
